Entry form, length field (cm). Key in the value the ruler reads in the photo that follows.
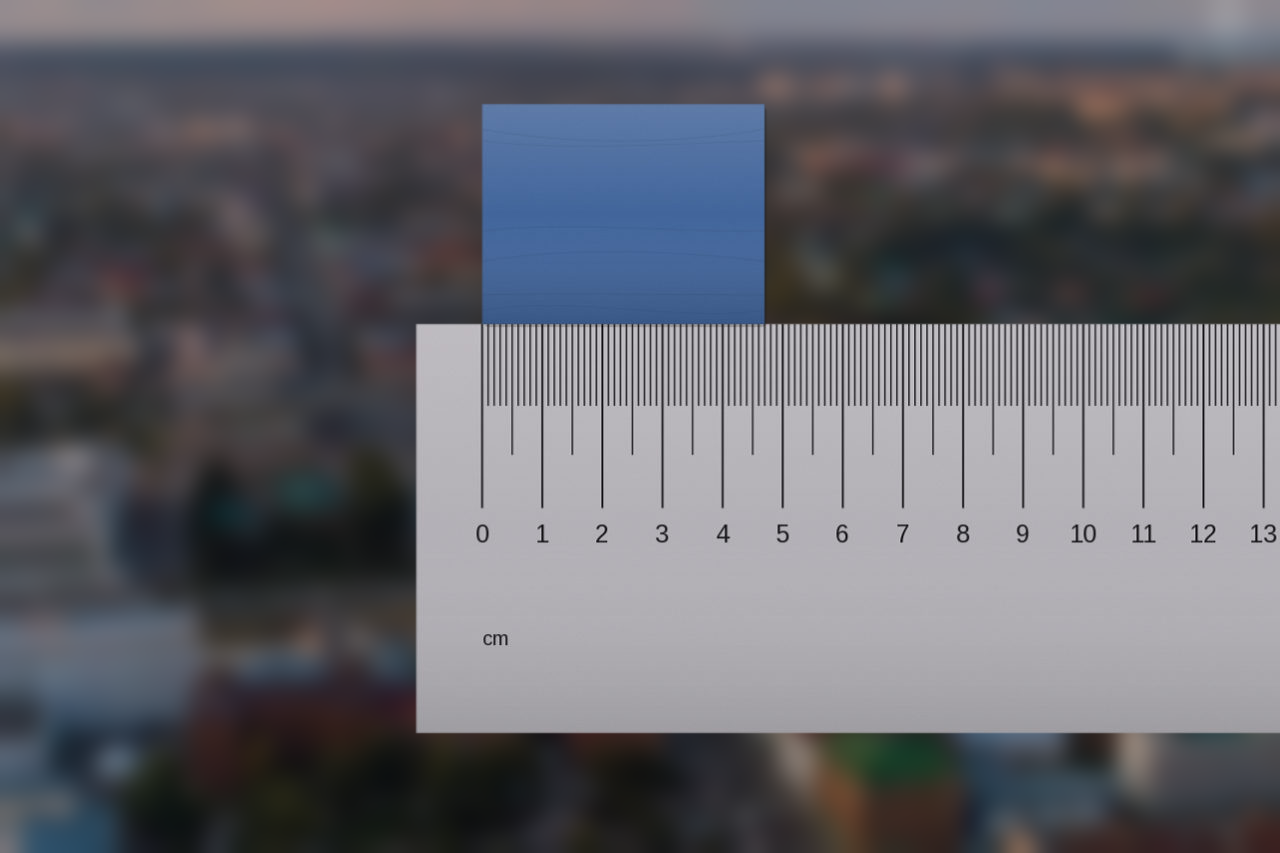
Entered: 4.7 cm
